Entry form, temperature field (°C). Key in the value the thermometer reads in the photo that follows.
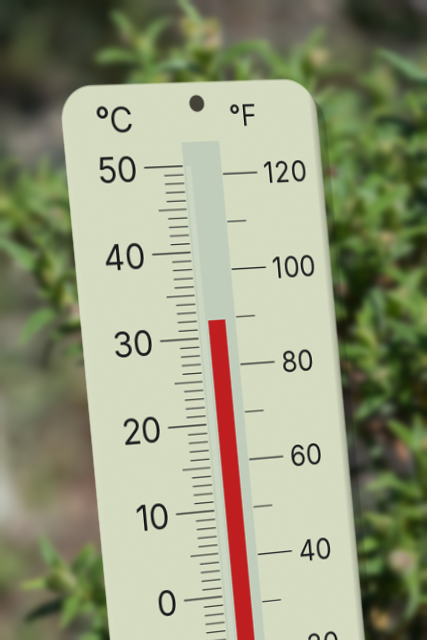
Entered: 32 °C
